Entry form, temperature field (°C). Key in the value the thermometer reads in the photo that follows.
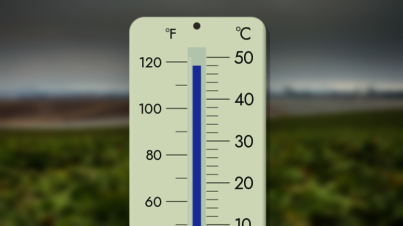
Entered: 48 °C
